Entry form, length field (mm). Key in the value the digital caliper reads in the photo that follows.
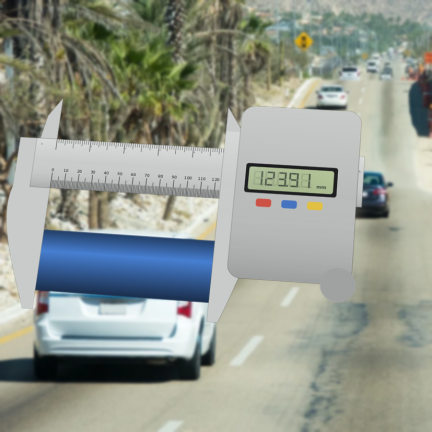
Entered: 123.91 mm
